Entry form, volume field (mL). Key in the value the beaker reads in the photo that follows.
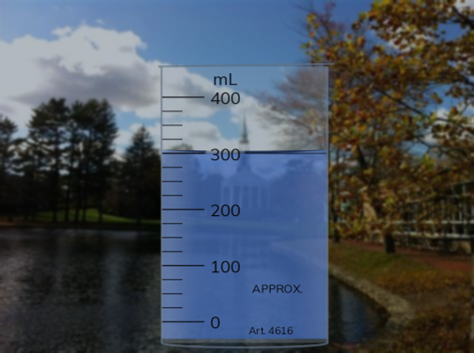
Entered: 300 mL
